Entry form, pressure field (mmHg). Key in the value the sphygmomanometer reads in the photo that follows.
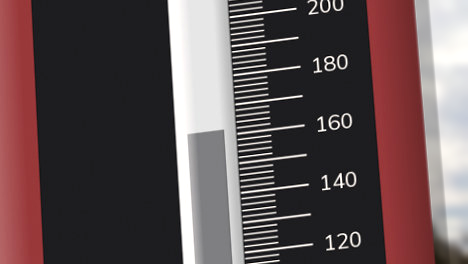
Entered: 162 mmHg
